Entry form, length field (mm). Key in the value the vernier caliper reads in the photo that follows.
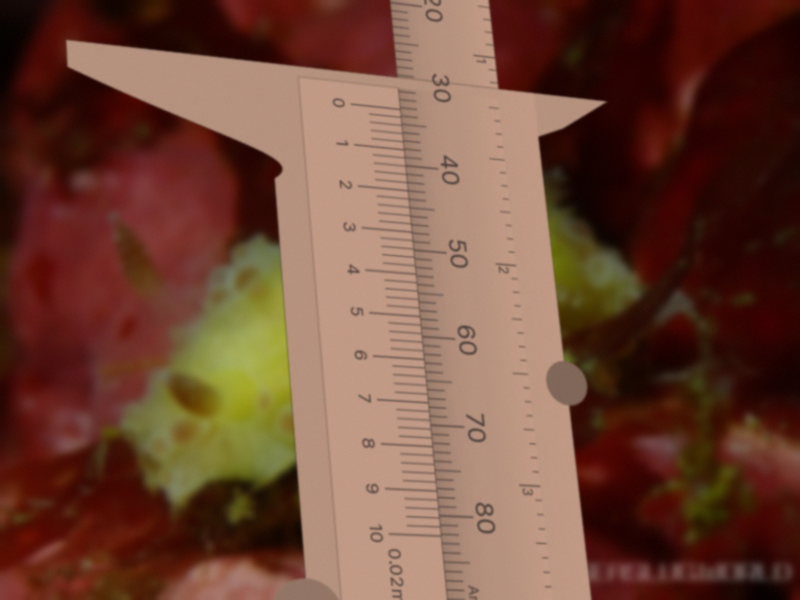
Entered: 33.2 mm
